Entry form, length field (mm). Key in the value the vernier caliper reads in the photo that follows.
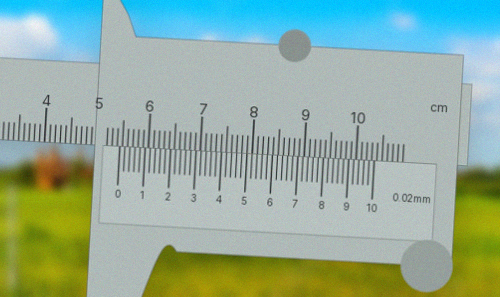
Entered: 54.5 mm
